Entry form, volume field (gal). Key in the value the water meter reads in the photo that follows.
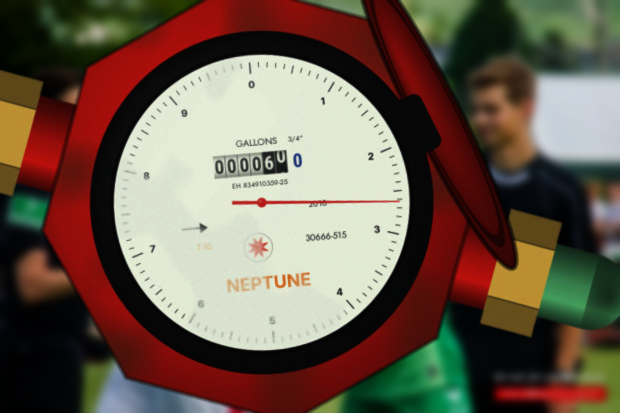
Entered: 602.6 gal
